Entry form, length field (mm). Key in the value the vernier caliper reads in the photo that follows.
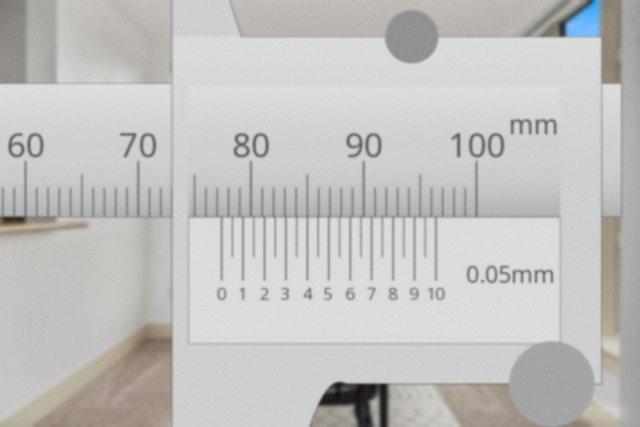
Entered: 77.4 mm
